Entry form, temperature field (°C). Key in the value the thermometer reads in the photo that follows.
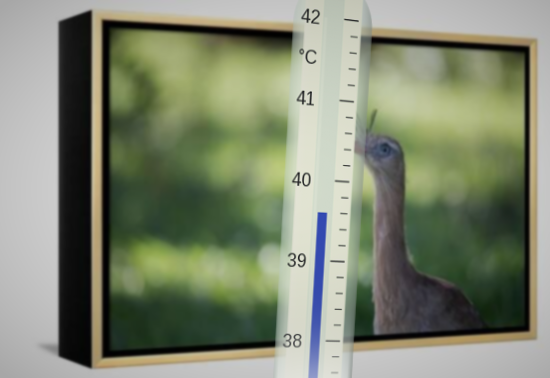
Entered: 39.6 °C
